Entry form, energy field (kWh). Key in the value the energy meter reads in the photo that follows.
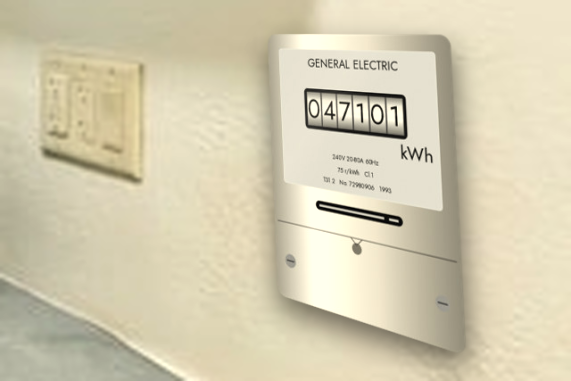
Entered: 47101 kWh
